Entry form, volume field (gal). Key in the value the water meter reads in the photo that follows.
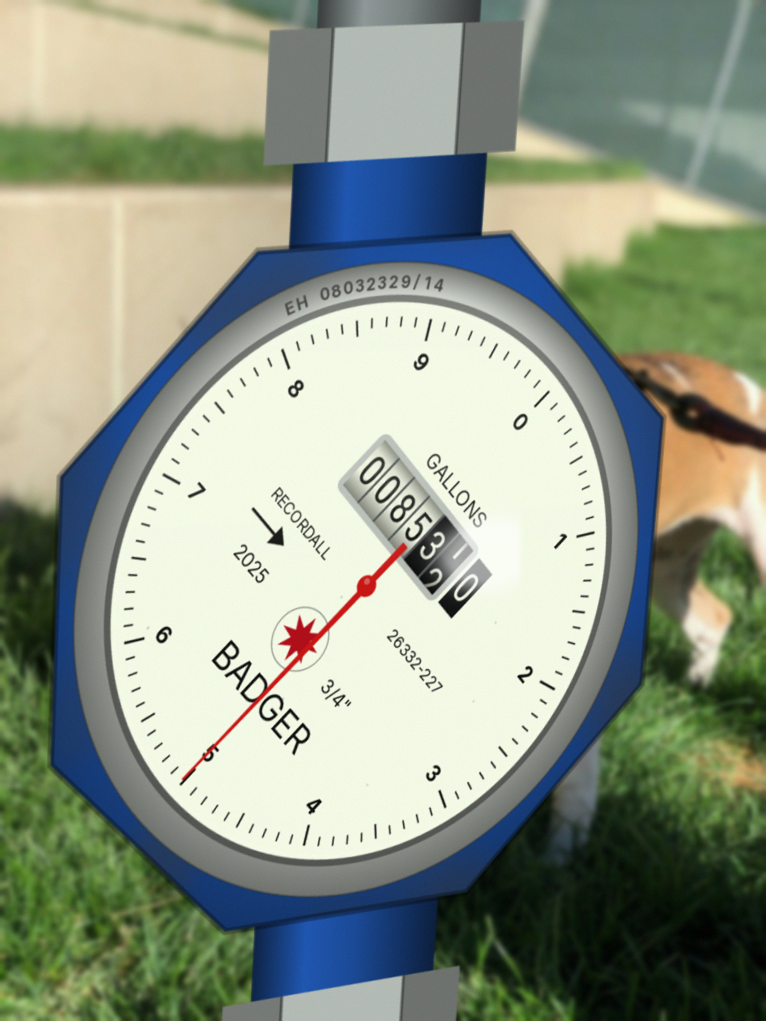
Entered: 85315.0 gal
